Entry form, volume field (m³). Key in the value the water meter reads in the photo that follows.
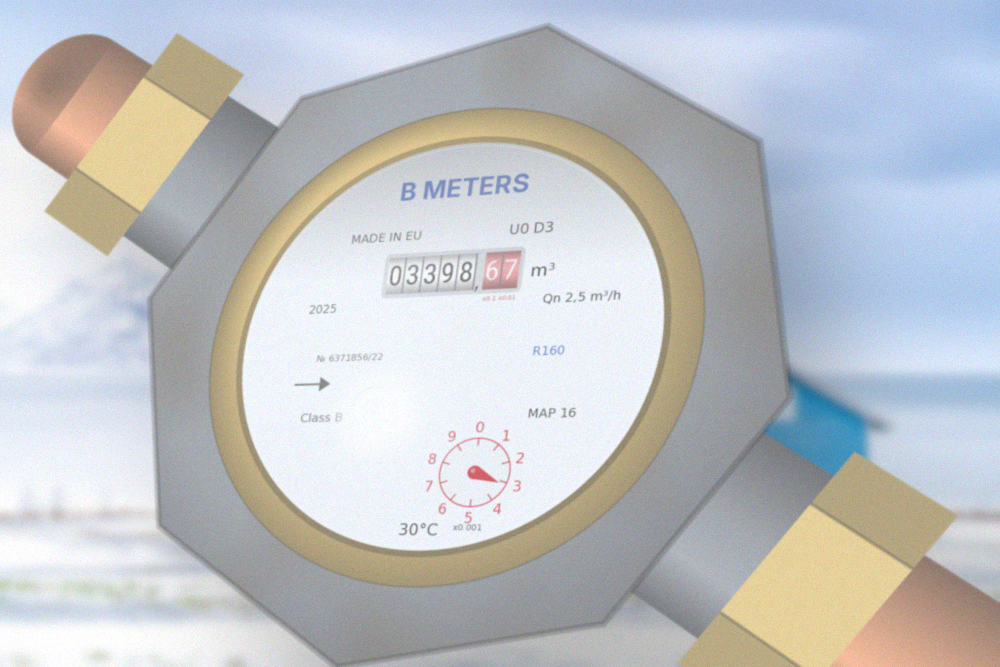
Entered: 3398.673 m³
